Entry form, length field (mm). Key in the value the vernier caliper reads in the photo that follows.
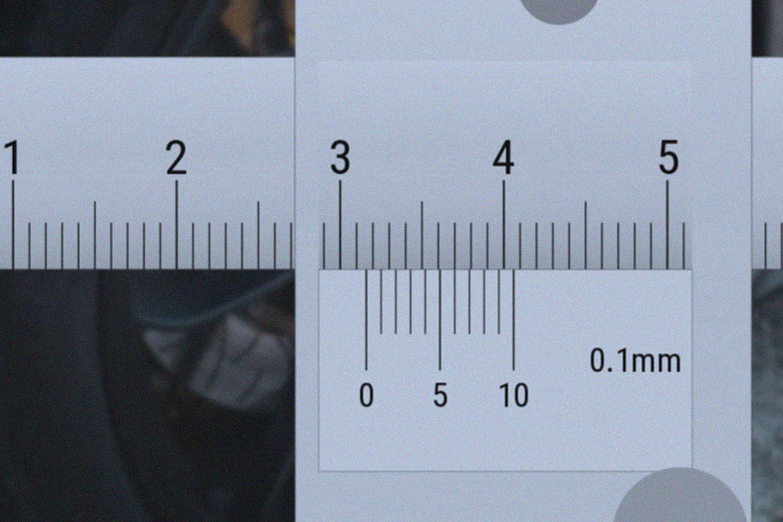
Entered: 31.6 mm
